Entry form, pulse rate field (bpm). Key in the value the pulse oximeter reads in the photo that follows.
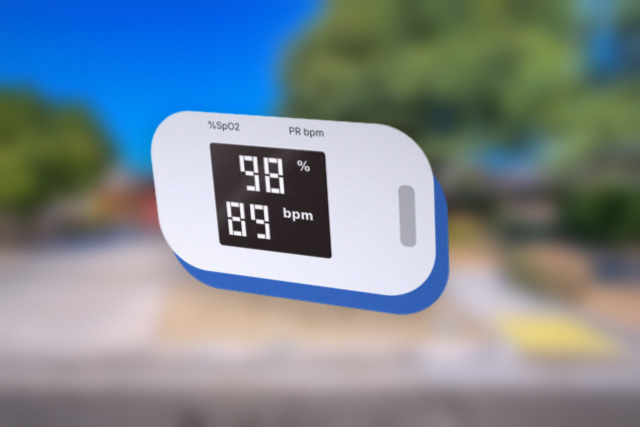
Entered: 89 bpm
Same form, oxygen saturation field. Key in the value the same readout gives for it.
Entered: 98 %
